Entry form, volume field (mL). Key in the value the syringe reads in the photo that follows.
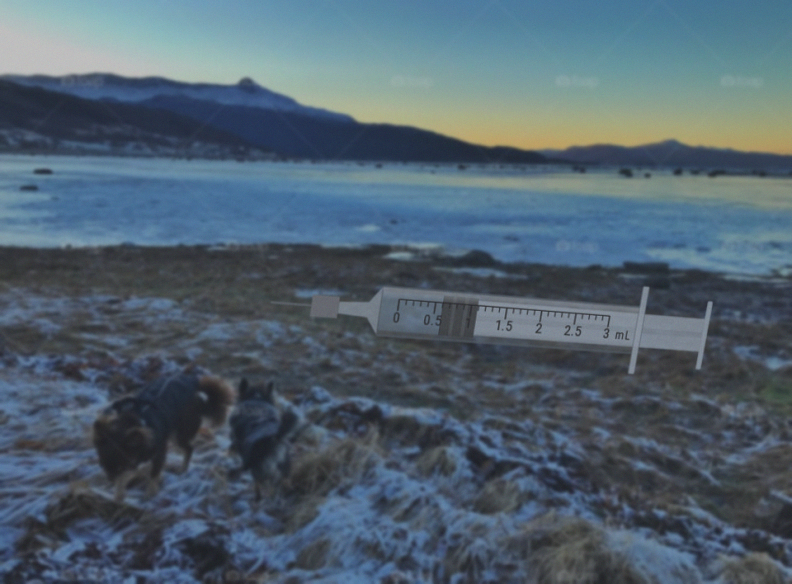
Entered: 0.6 mL
